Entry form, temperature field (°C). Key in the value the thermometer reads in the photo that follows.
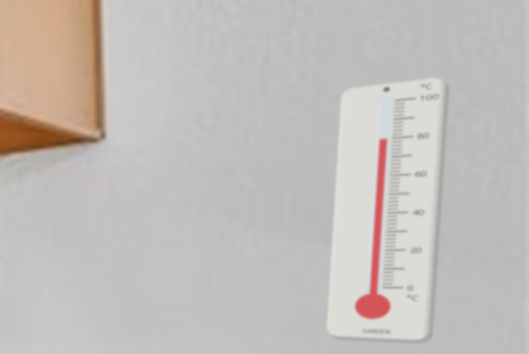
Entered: 80 °C
